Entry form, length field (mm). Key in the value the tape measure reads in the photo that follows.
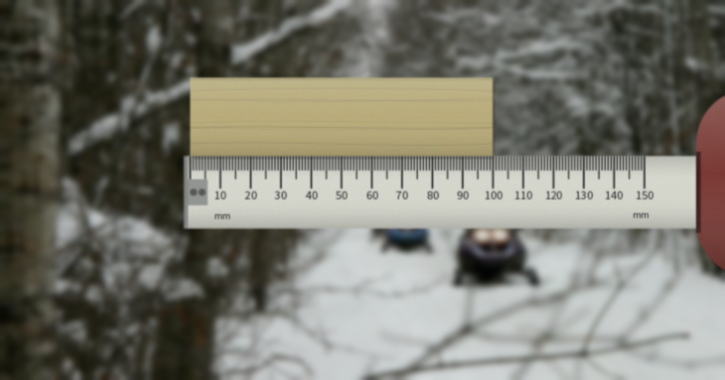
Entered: 100 mm
